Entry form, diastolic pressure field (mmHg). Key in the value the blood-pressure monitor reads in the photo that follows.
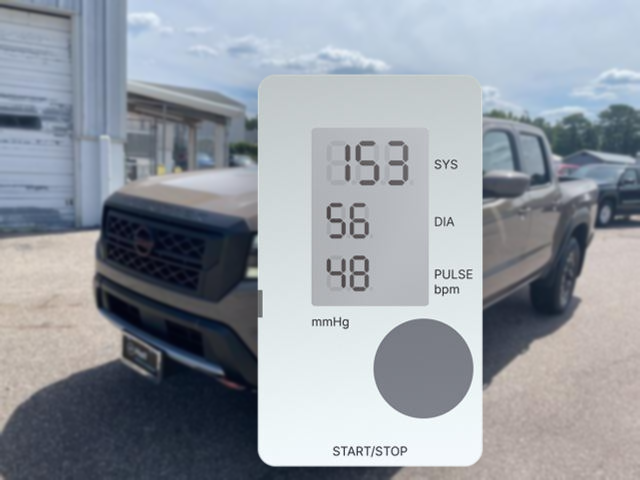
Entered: 56 mmHg
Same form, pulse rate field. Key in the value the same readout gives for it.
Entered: 48 bpm
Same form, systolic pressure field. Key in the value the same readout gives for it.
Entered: 153 mmHg
